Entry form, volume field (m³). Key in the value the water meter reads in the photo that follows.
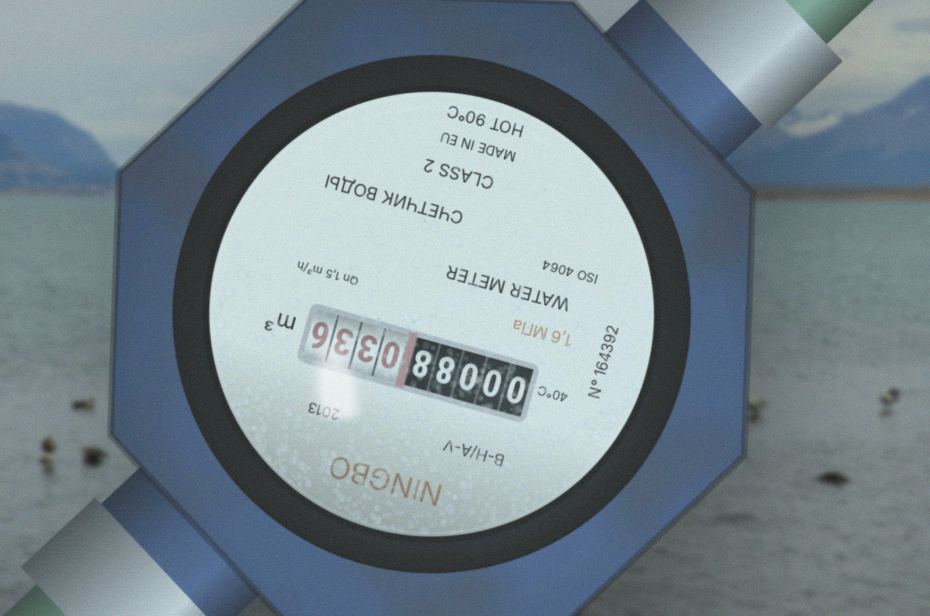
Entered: 88.0336 m³
